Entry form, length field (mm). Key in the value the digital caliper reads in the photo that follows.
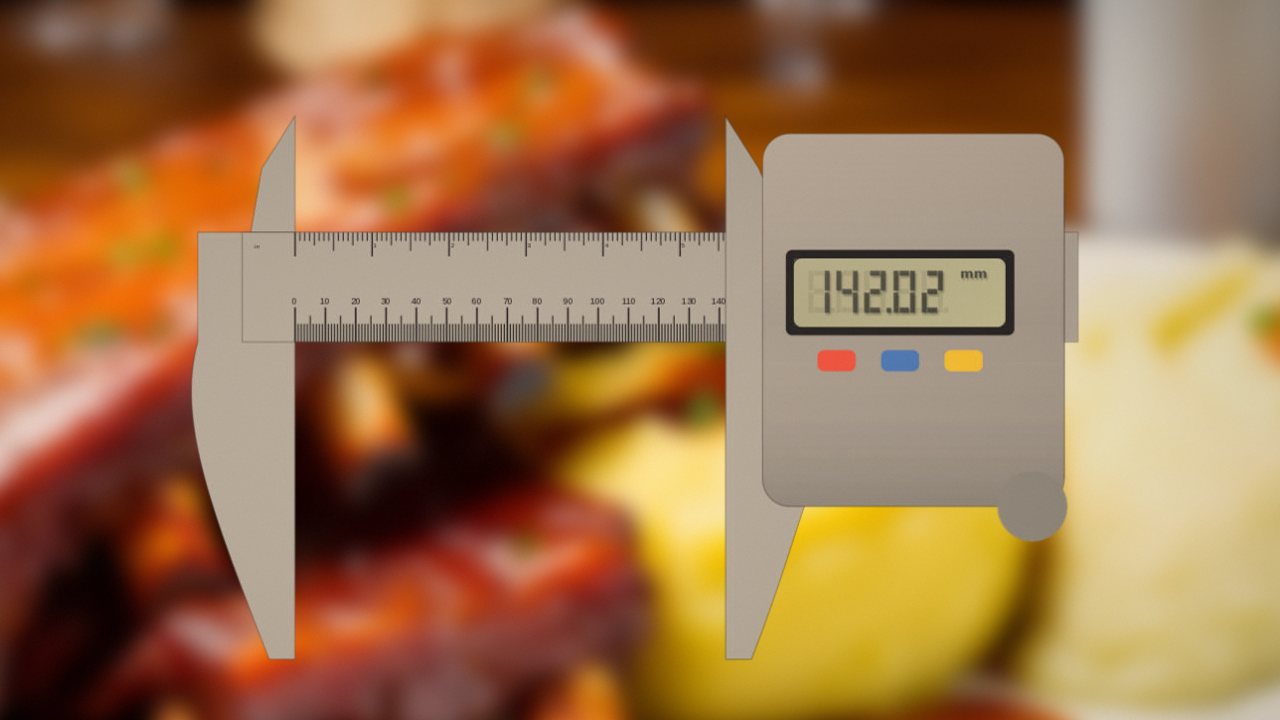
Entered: 142.02 mm
